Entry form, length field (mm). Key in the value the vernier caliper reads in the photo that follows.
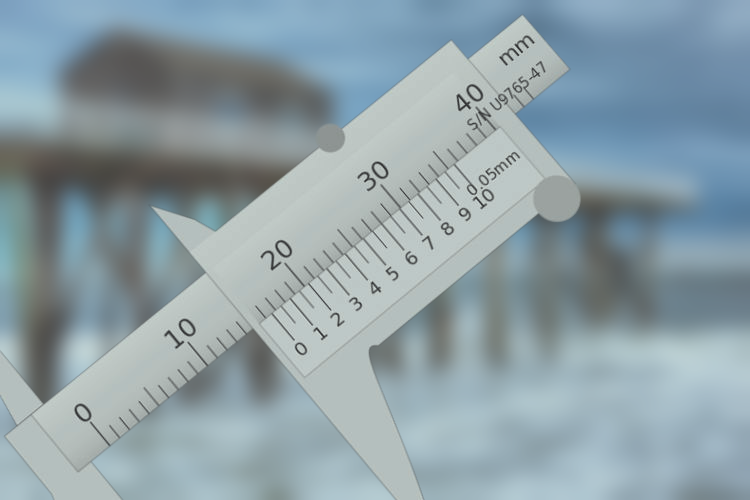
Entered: 16.6 mm
